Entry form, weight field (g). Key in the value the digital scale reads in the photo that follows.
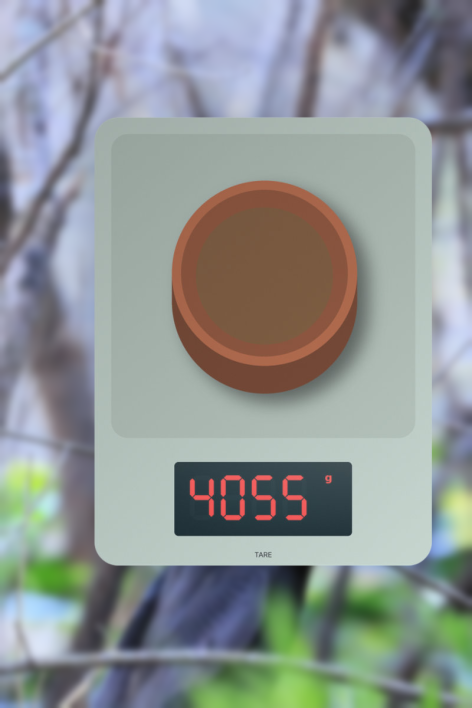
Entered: 4055 g
